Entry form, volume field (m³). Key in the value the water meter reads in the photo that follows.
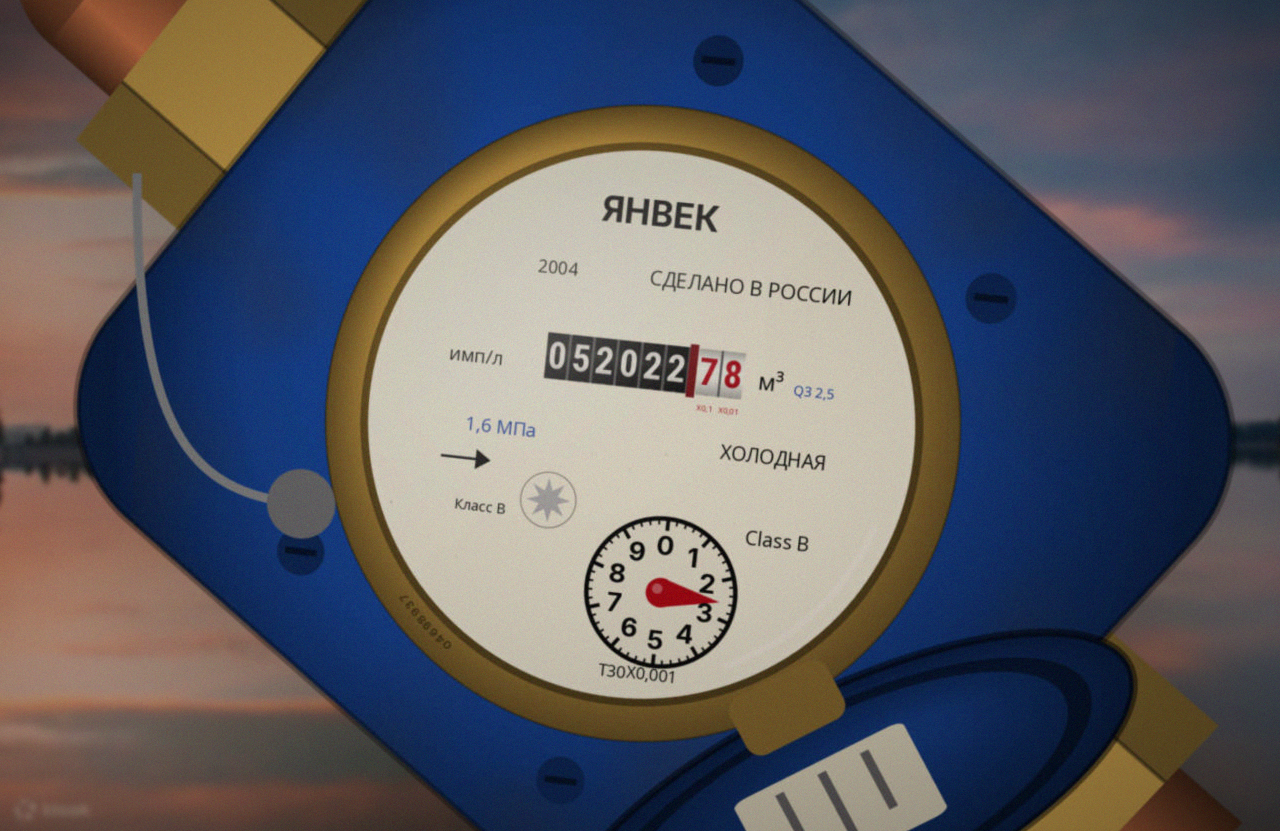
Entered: 52022.782 m³
